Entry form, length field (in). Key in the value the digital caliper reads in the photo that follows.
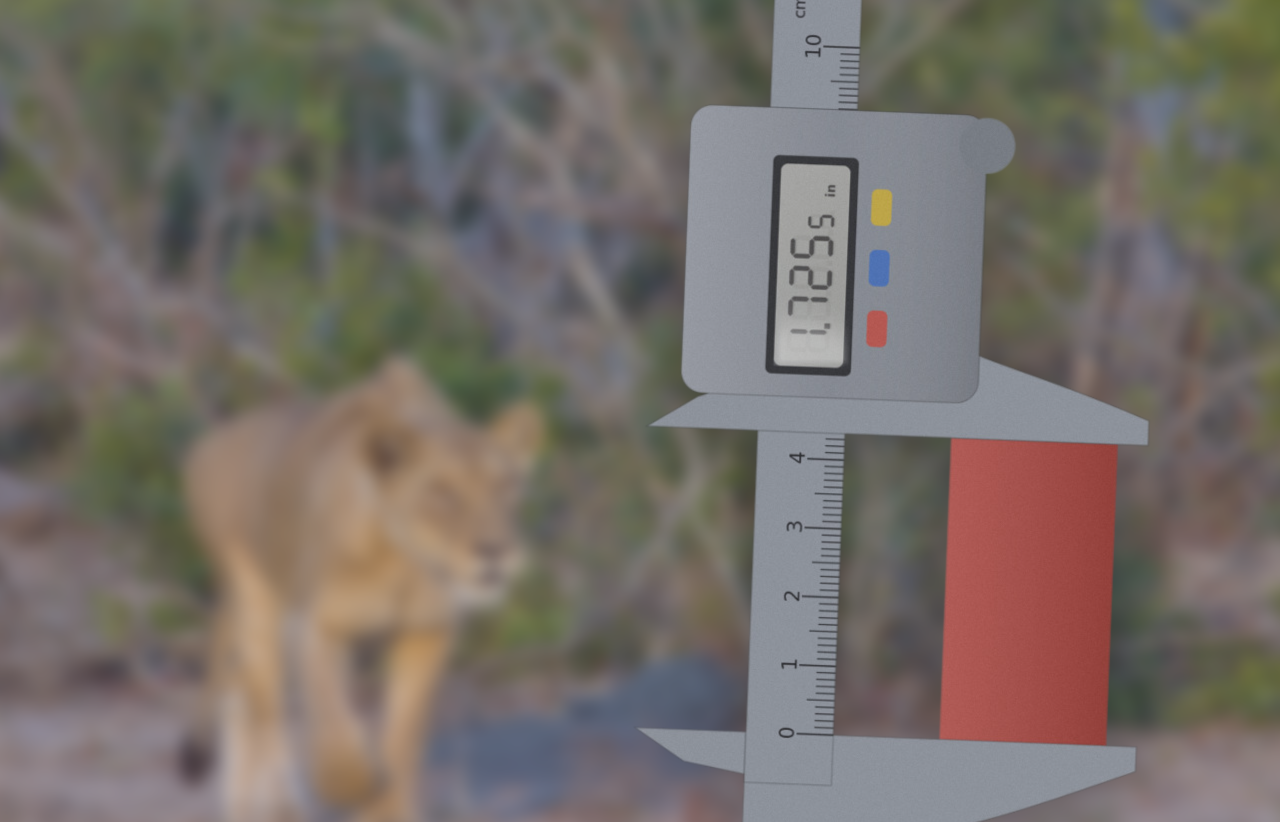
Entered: 1.7255 in
